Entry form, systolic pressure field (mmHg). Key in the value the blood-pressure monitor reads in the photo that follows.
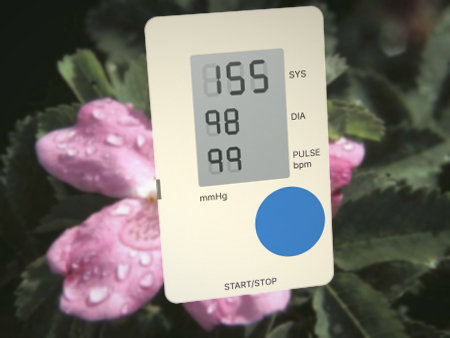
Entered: 155 mmHg
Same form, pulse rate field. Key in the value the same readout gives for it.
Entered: 99 bpm
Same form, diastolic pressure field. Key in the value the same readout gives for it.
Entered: 98 mmHg
